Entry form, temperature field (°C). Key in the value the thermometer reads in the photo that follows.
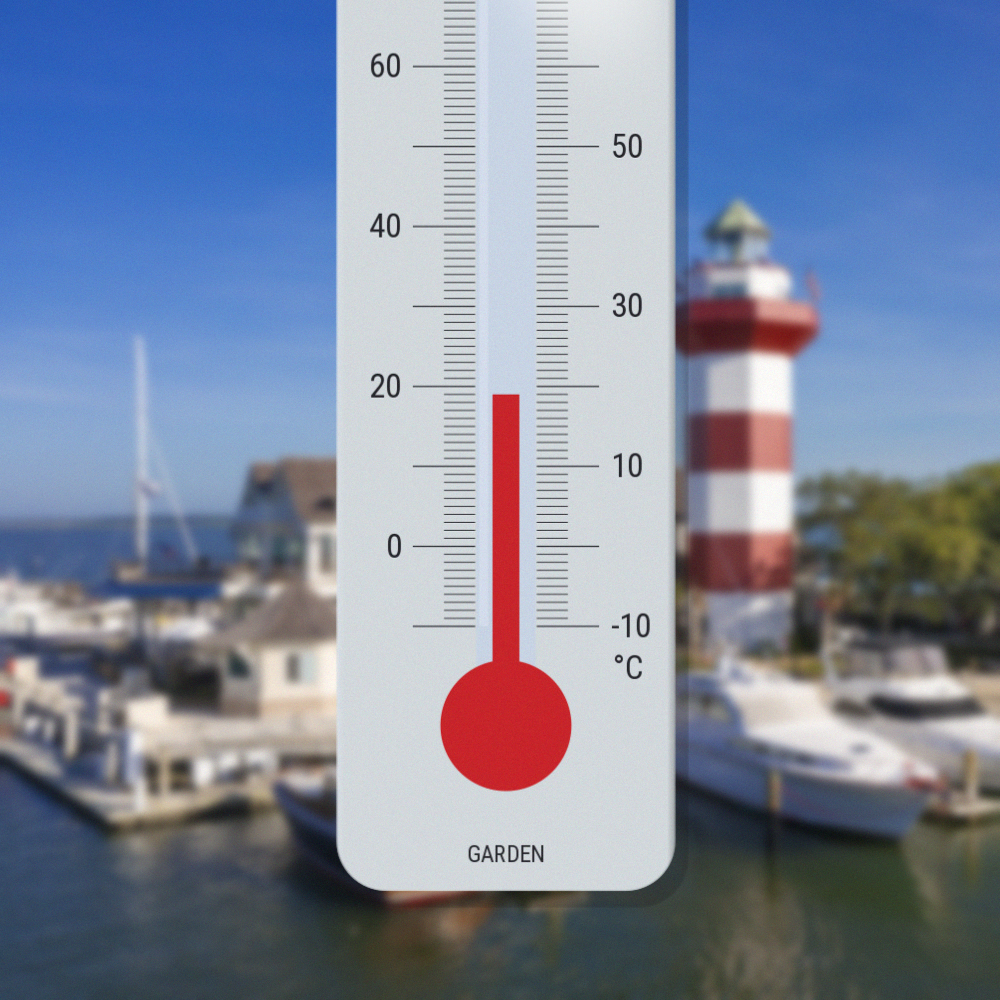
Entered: 19 °C
